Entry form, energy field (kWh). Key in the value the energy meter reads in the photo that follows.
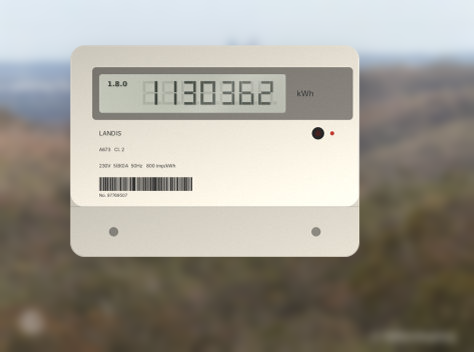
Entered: 1130362 kWh
